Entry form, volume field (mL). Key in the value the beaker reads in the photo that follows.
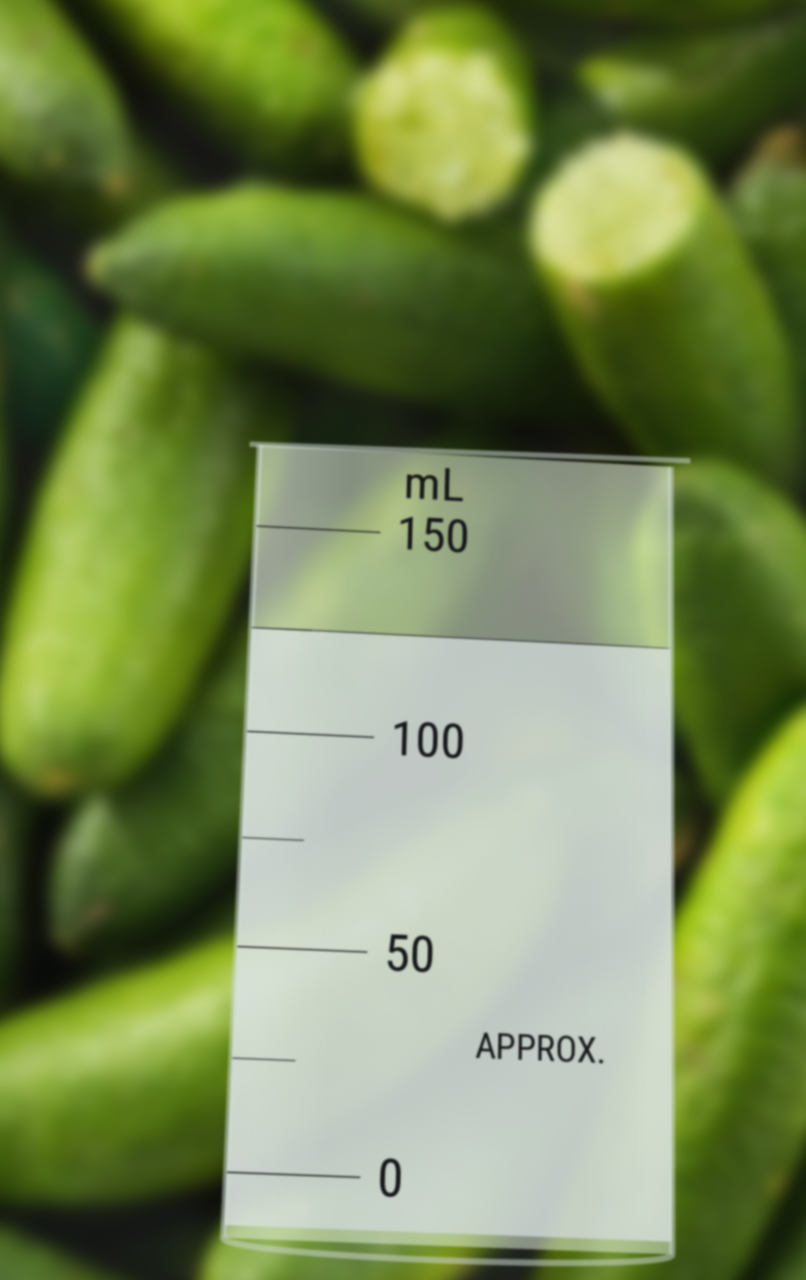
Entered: 125 mL
